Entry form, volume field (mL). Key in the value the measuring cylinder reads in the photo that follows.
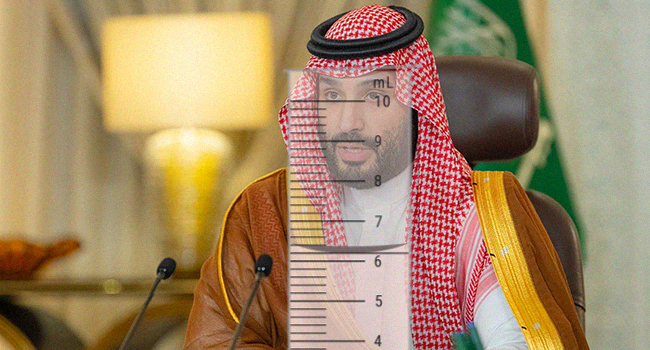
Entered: 6.2 mL
